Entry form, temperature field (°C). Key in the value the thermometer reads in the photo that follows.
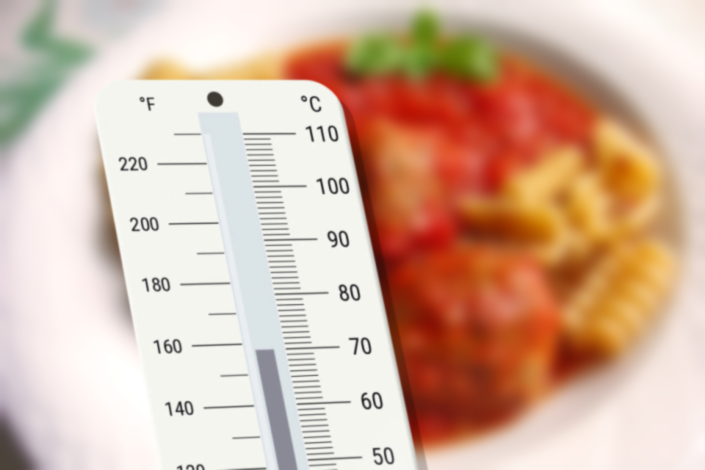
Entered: 70 °C
